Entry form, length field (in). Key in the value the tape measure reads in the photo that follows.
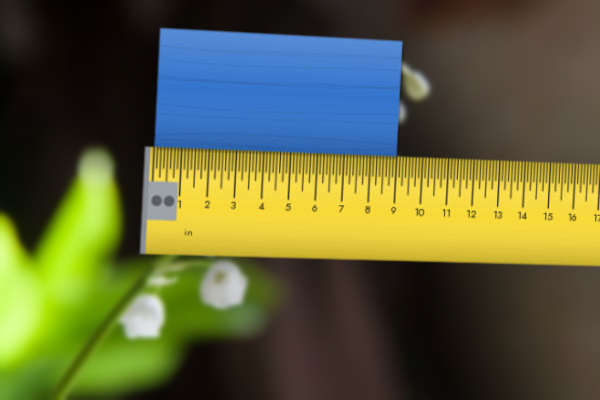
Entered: 9 in
